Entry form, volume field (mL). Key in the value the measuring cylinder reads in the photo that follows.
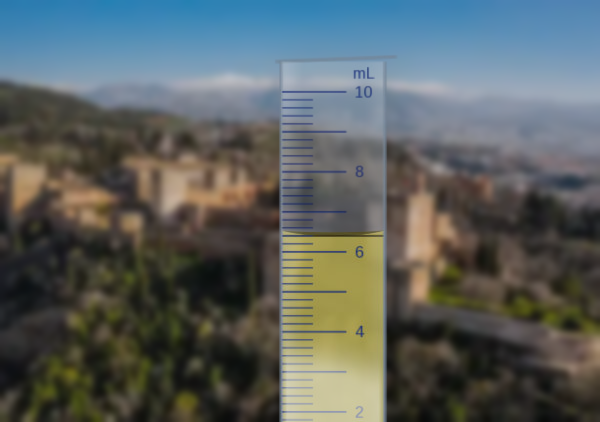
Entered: 6.4 mL
